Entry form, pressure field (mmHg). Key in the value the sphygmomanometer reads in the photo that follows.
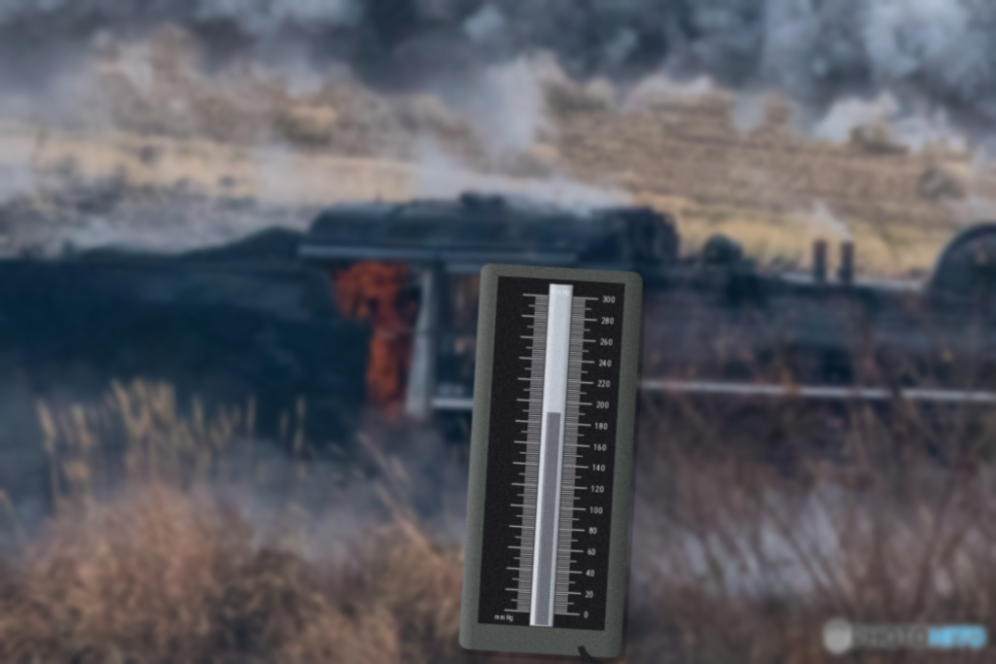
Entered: 190 mmHg
